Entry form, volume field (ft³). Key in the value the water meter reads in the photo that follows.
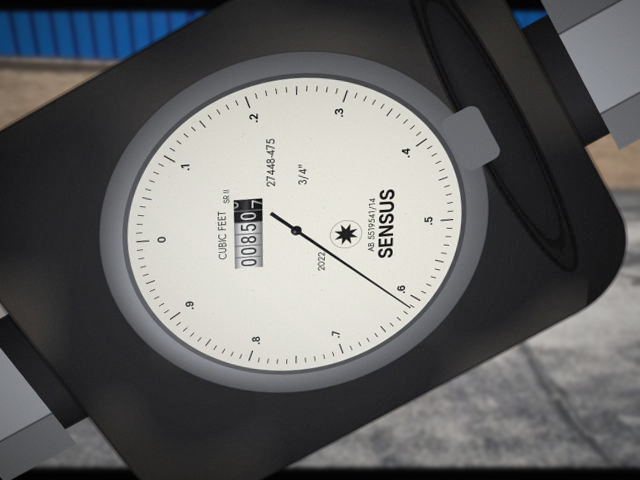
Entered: 8506.61 ft³
